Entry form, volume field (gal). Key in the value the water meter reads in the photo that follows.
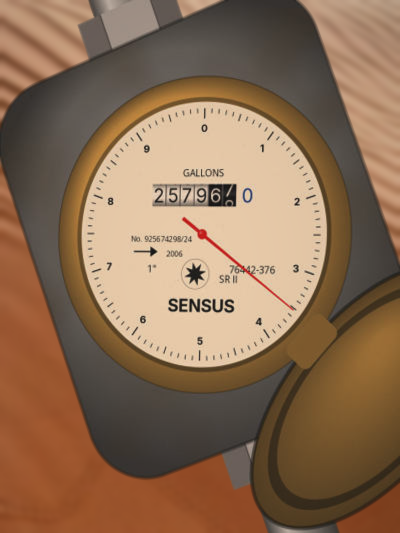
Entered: 2579673.5 gal
